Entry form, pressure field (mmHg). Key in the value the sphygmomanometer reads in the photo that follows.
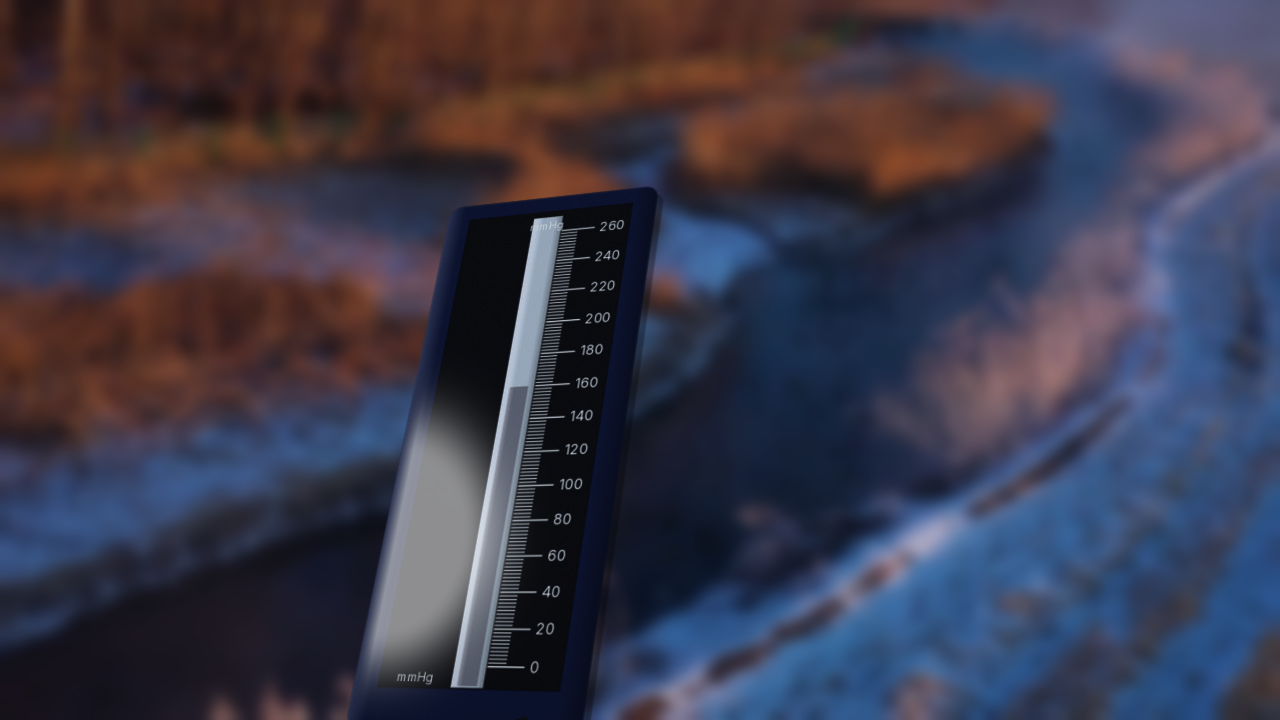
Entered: 160 mmHg
